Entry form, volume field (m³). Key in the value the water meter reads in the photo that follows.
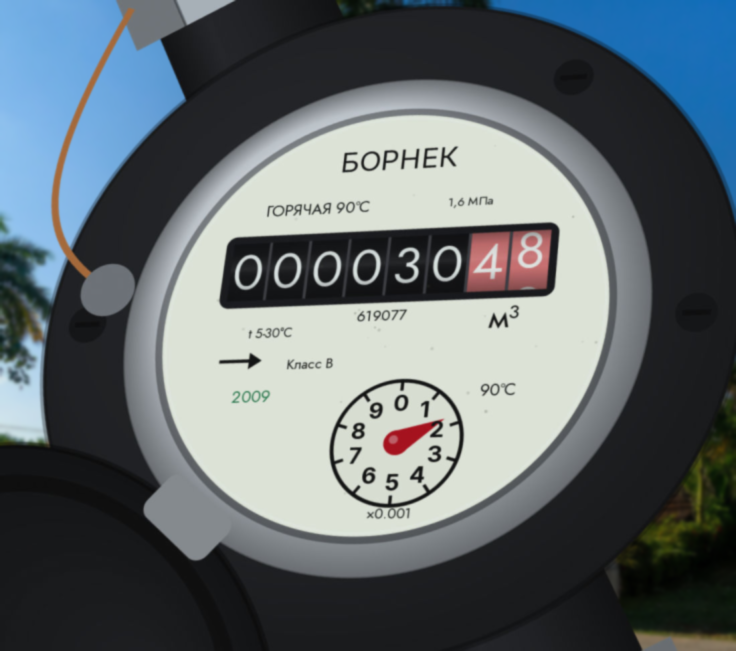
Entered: 30.481 m³
